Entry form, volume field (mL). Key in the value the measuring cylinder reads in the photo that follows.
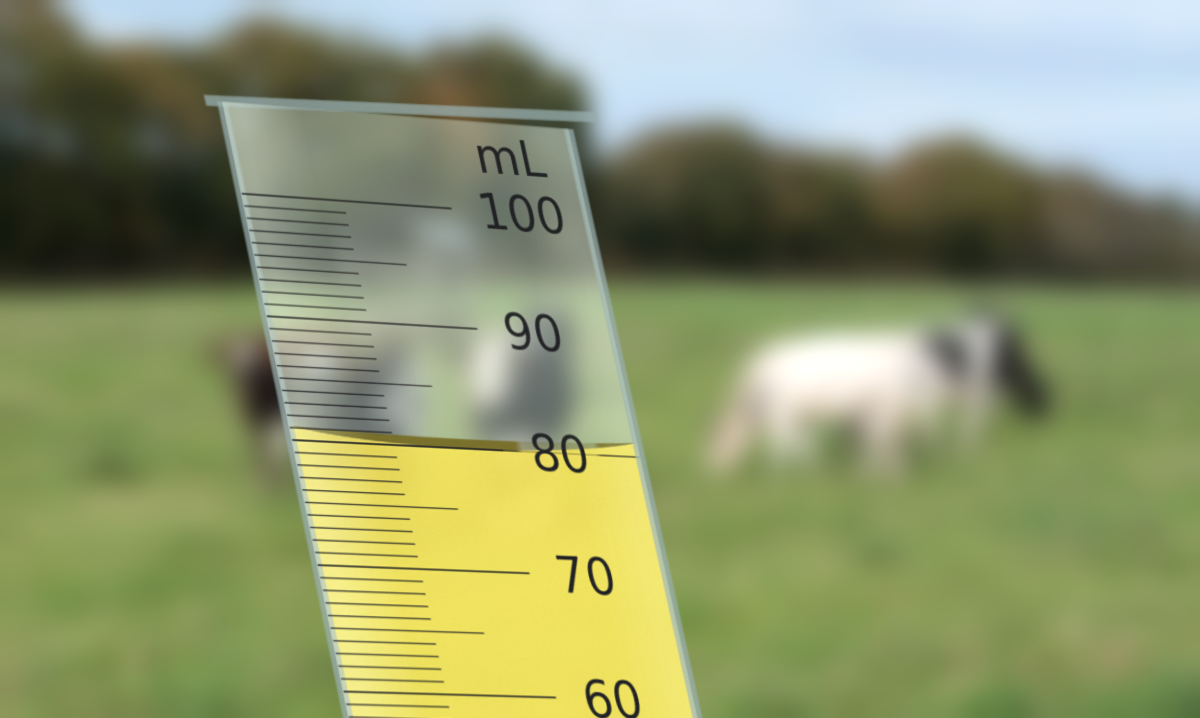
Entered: 80 mL
